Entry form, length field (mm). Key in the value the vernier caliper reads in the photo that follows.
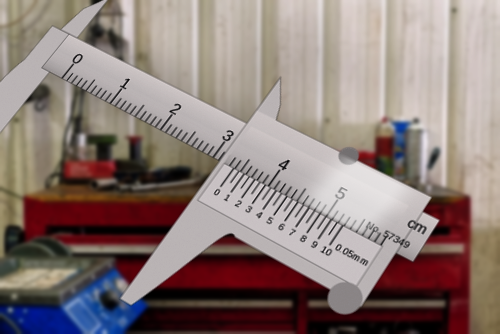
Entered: 33.8 mm
